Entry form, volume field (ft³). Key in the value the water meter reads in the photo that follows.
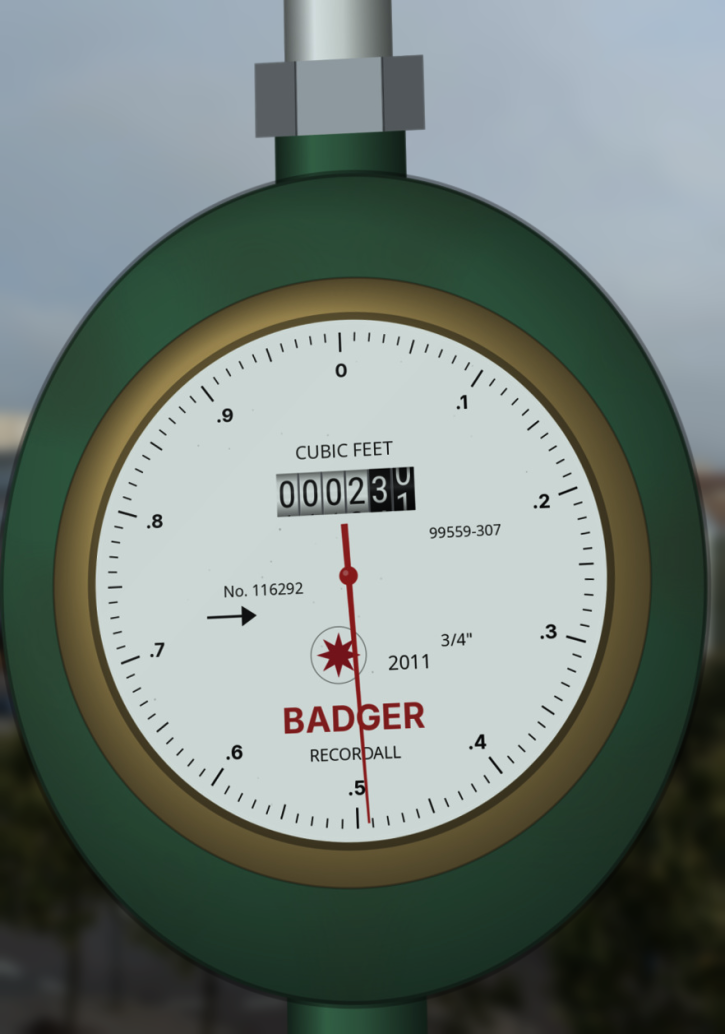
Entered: 230.49 ft³
